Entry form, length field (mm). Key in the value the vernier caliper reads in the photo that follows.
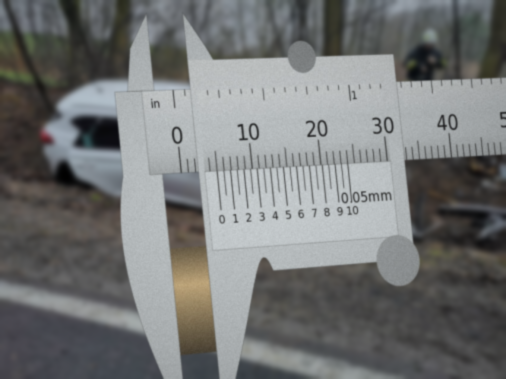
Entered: 5.0 mm
